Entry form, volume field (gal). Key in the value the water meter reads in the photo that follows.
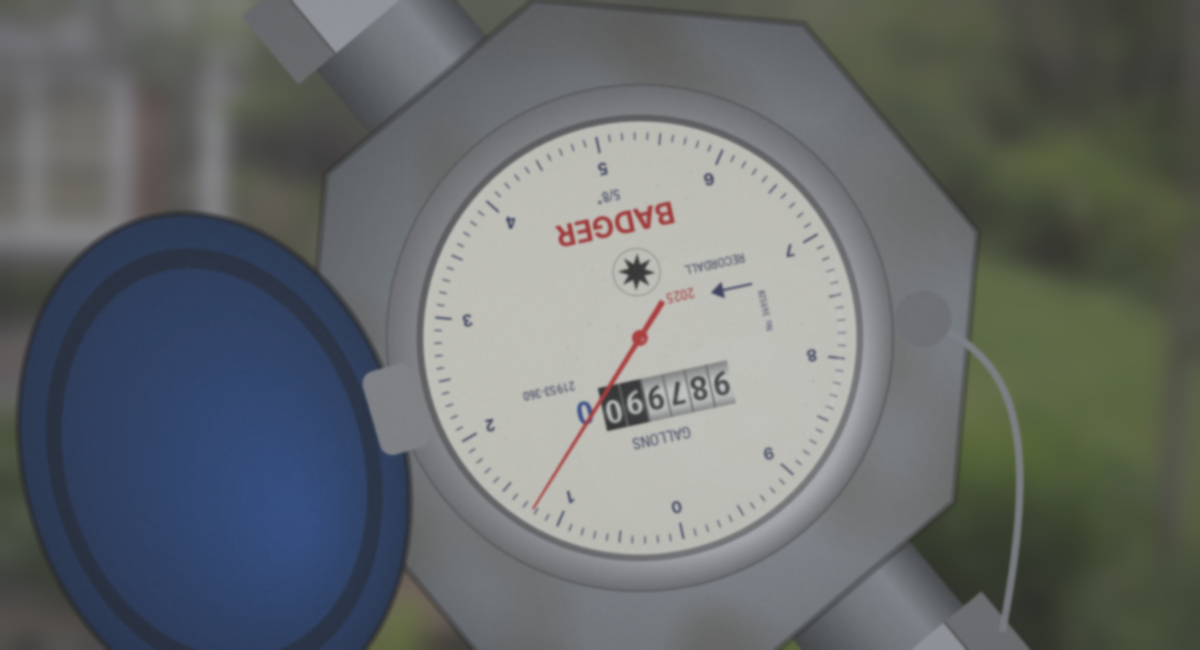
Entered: 9879901.2 gal
